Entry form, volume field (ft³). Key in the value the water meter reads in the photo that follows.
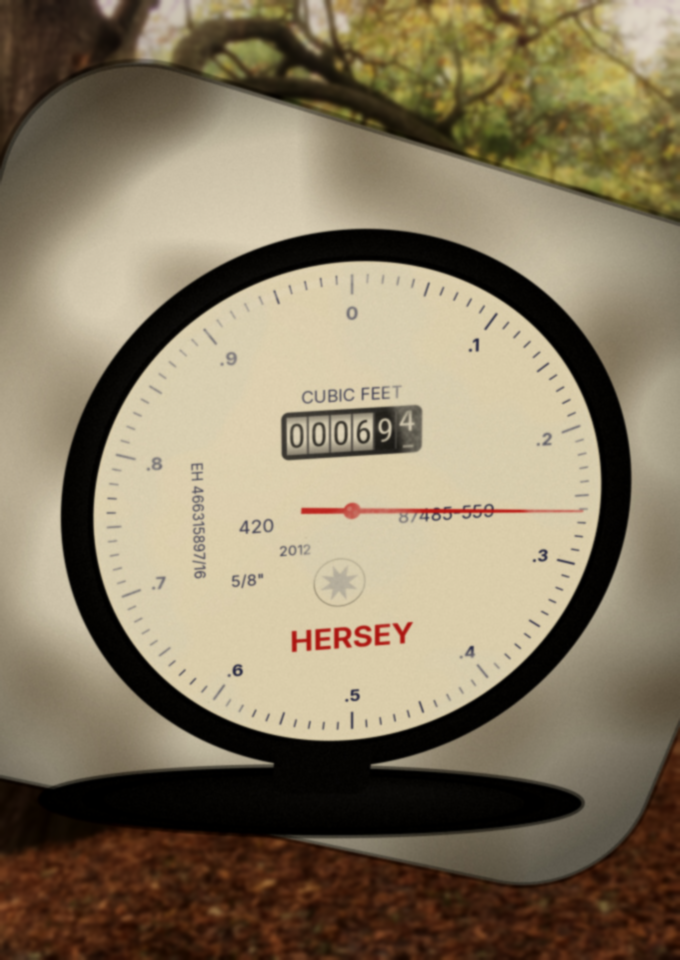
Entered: 694.26 ft³
